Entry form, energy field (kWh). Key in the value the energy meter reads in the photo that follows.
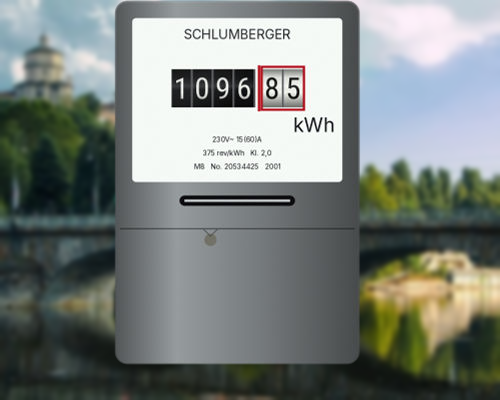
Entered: 1096.85 kWh
